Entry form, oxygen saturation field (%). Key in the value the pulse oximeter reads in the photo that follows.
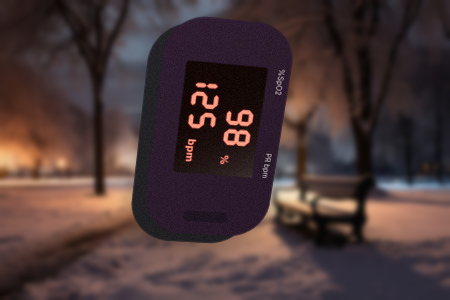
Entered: 98 %
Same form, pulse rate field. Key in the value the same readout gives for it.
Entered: 125 bpm
